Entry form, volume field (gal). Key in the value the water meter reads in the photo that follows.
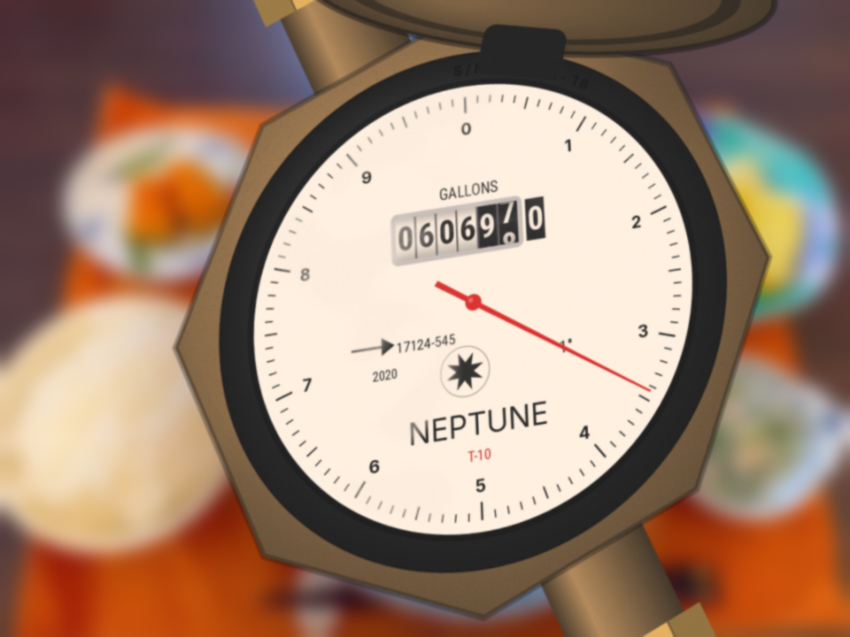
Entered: 606973.4 gal
